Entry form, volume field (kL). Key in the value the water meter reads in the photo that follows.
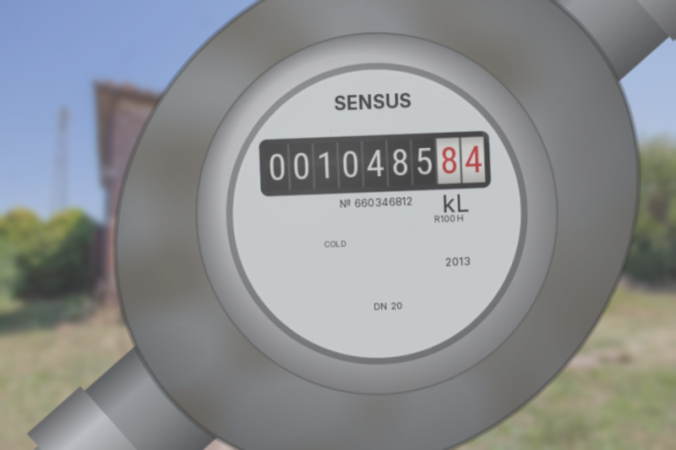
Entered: 10485.84 kL
